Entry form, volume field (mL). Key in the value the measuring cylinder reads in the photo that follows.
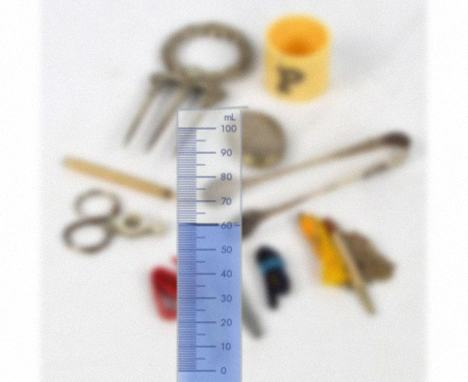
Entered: 60 mL
